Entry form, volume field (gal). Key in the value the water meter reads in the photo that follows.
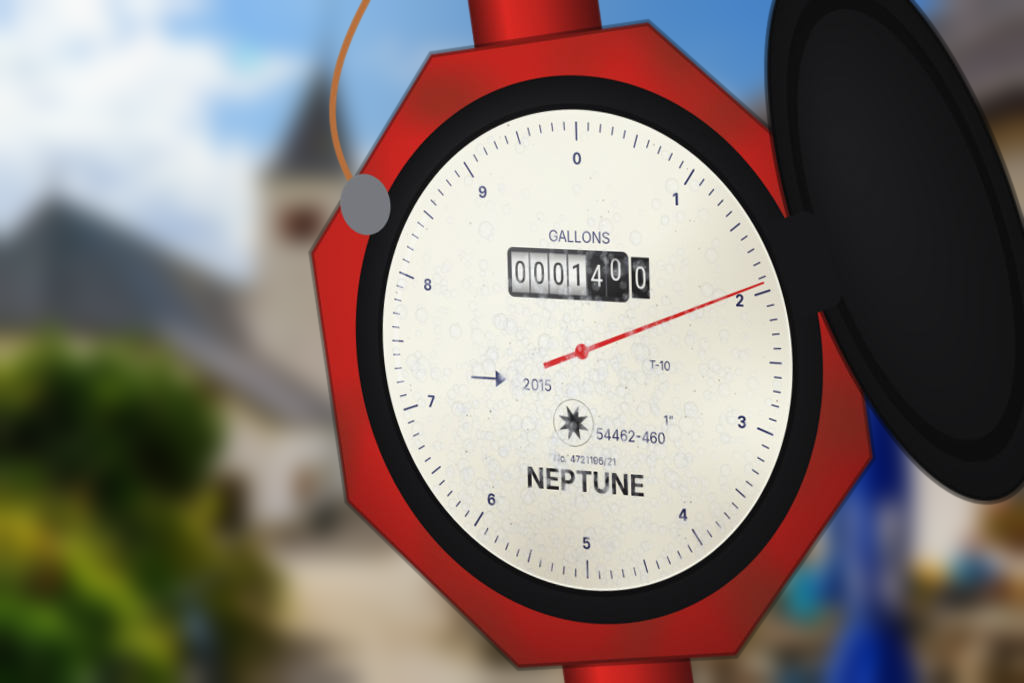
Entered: 1401.9 gal
